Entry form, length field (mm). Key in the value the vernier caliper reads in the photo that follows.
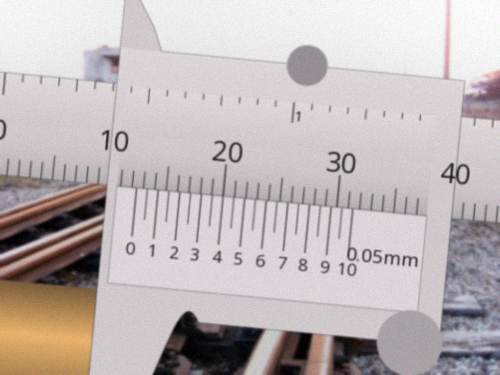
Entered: 12.4 mm
